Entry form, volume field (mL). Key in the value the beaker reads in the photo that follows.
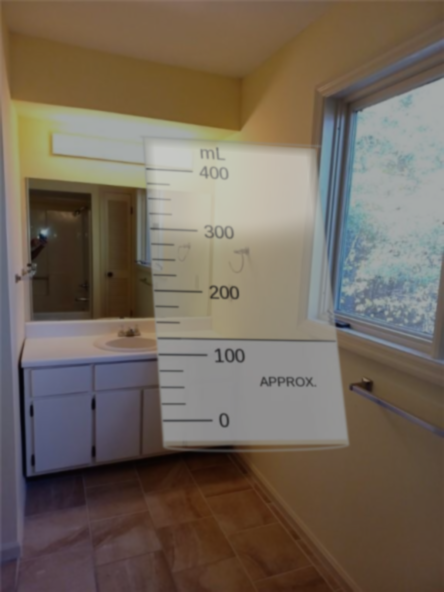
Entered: 125 mL
